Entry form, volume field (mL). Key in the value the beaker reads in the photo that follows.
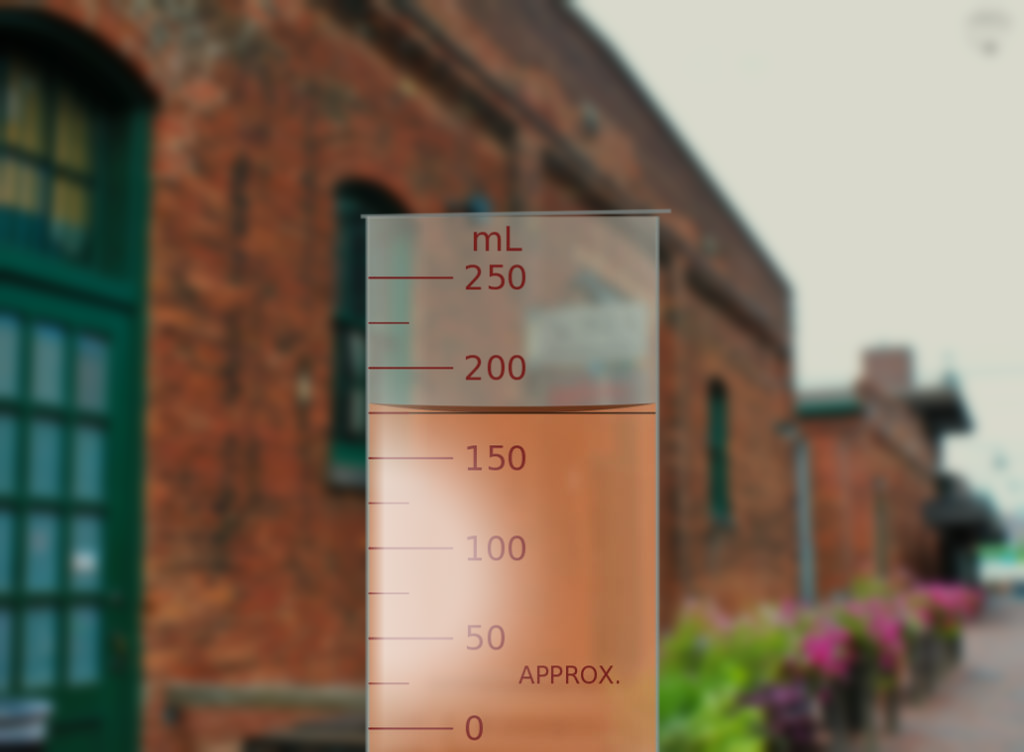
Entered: 175 mL
